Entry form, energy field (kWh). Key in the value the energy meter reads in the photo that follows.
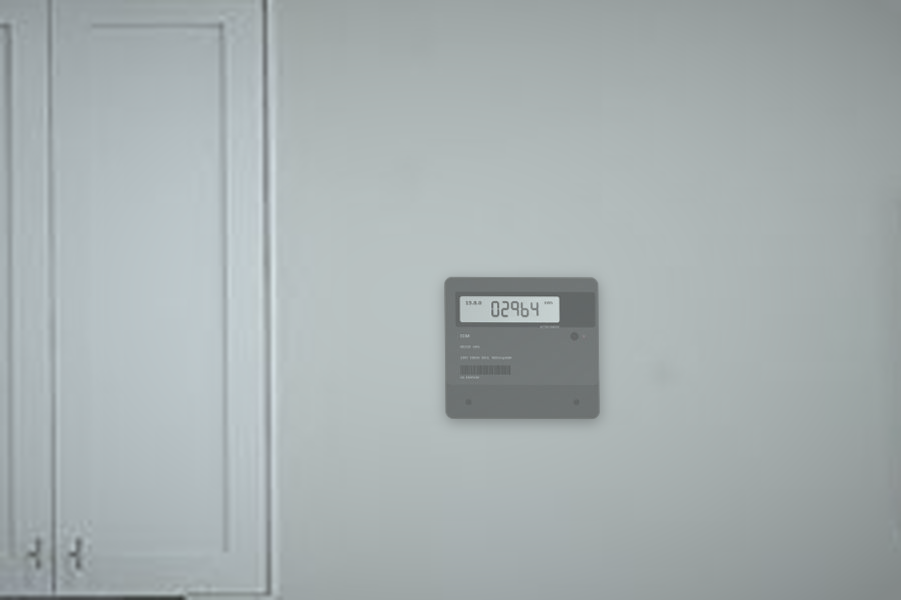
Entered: 2964 kWh
